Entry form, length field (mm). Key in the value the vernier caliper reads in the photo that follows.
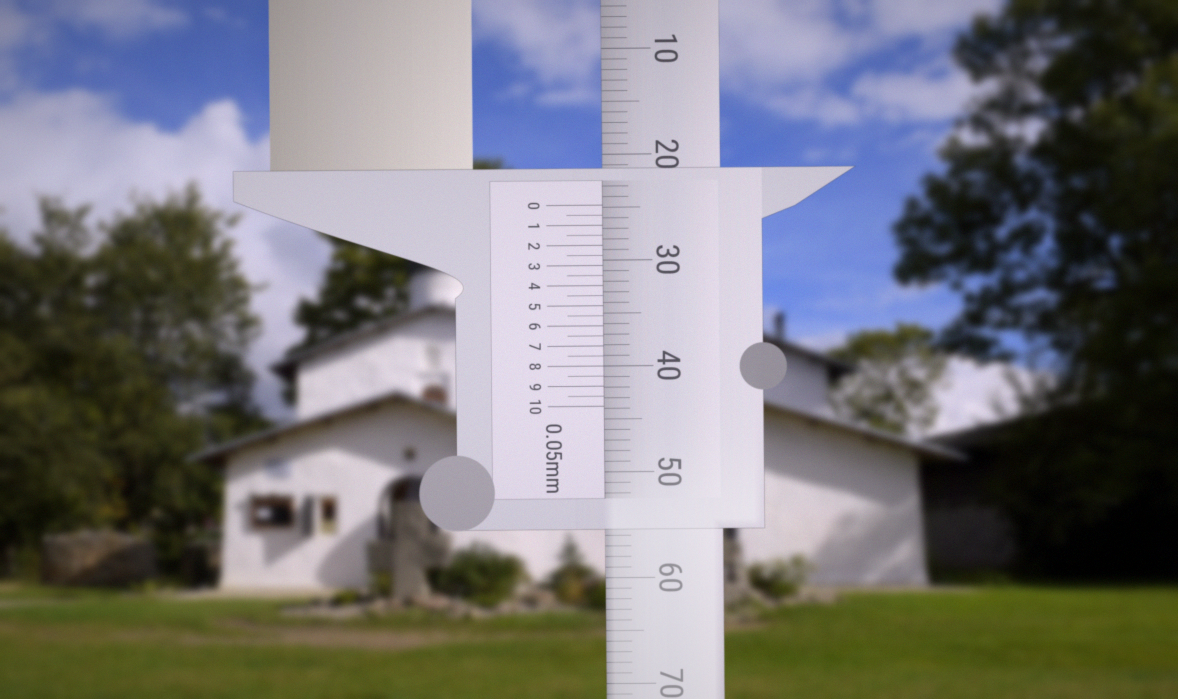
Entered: 24.8 mm
